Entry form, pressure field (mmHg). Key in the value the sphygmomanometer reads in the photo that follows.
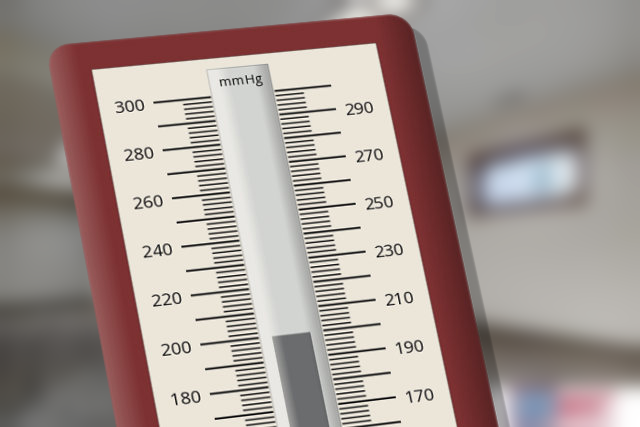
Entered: 200 mmHg
